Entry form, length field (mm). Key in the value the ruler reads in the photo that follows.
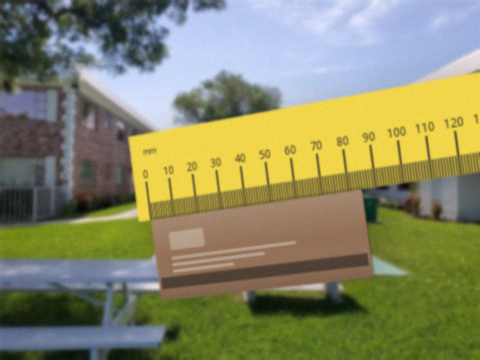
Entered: 85 mm
